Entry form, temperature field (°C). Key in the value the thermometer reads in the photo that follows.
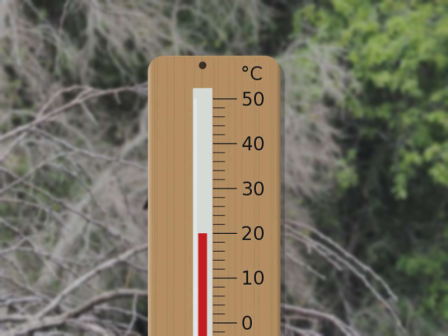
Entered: 20 °C
